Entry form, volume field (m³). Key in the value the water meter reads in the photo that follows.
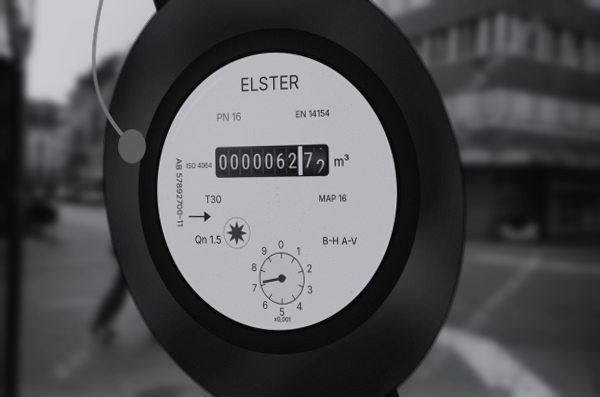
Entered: 62.717 m³
